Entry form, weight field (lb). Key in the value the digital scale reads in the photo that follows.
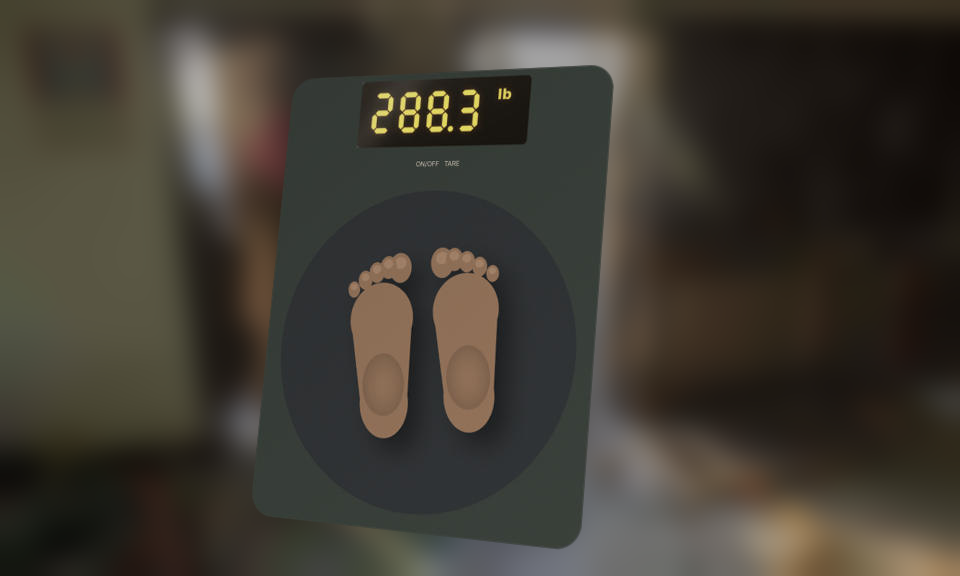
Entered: 288.3 lb
